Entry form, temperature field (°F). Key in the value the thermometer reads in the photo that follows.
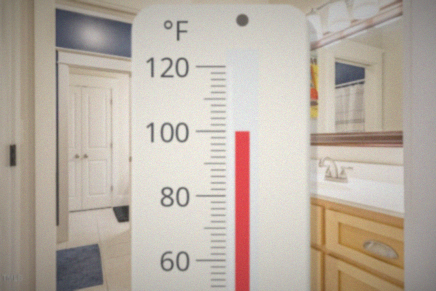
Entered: 100 °F
